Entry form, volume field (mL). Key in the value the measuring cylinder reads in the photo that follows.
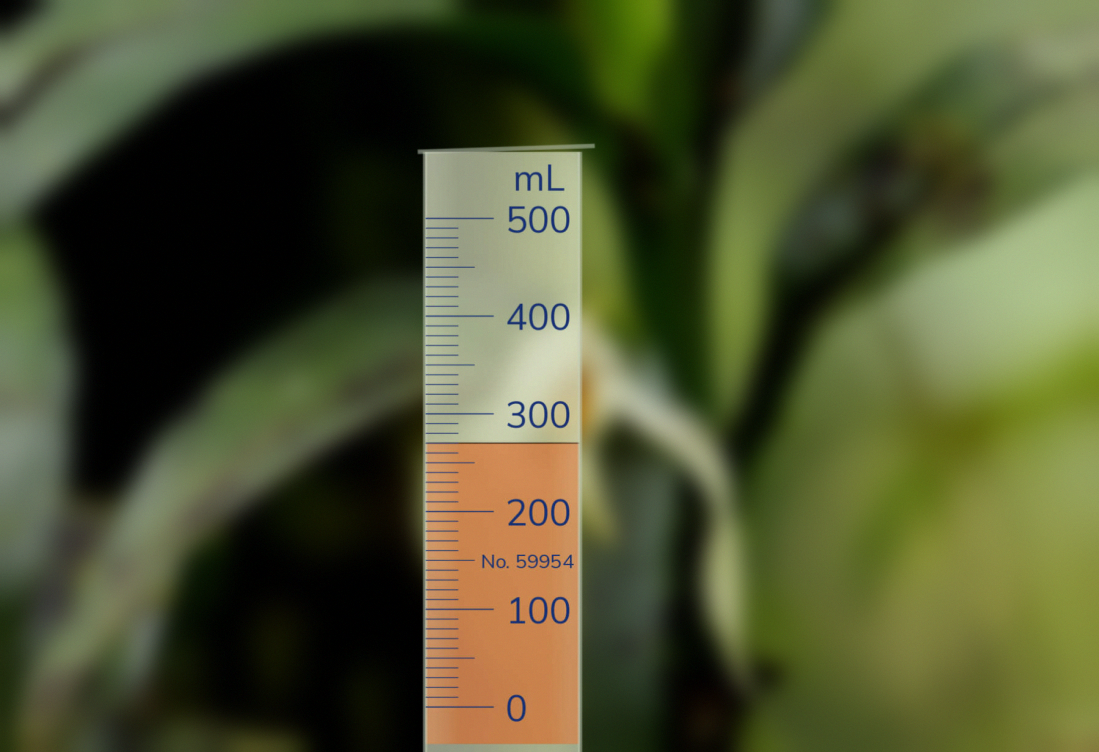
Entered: 270 mL
